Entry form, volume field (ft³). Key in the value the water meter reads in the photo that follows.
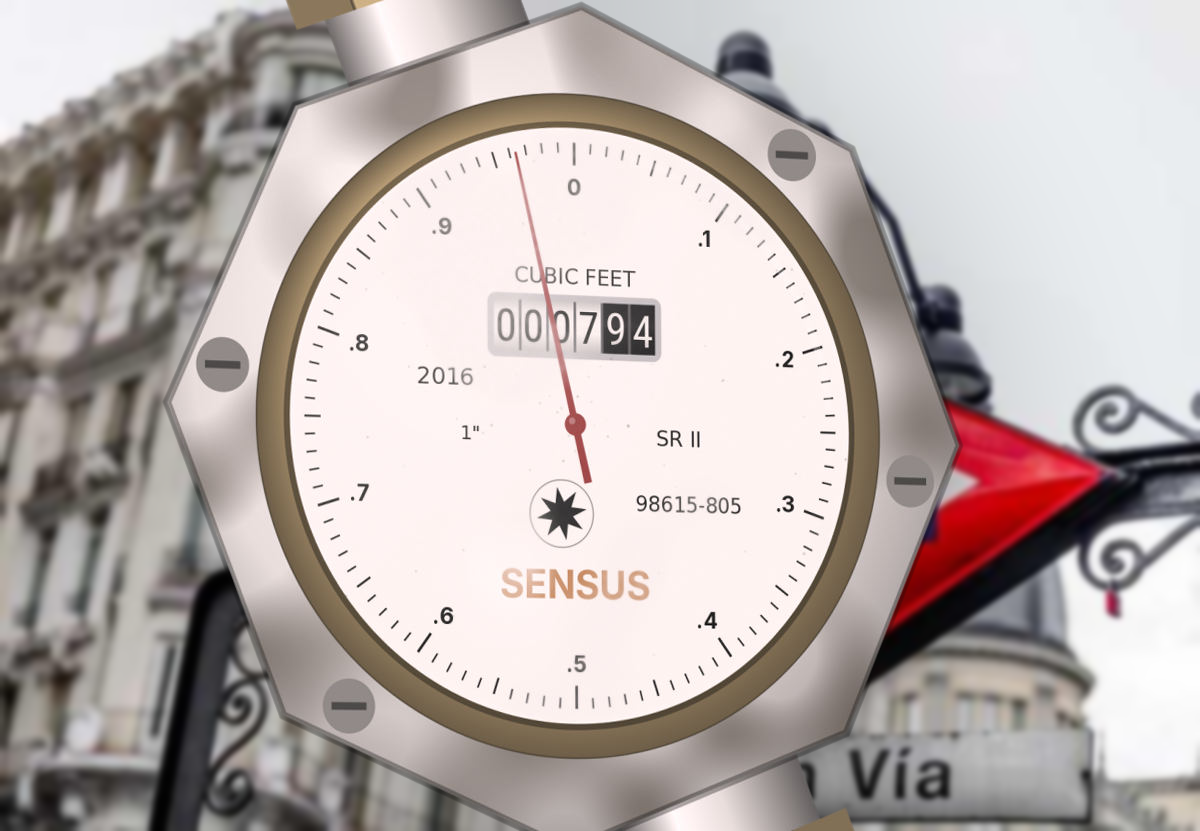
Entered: 793.96 ft³
